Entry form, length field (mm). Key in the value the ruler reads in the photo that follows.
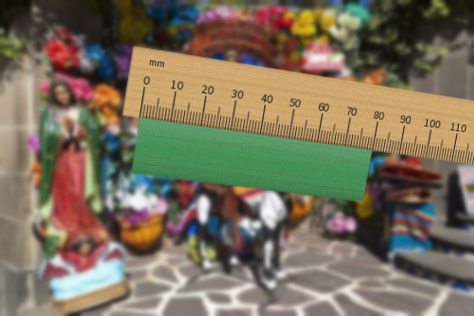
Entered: 80 mm
